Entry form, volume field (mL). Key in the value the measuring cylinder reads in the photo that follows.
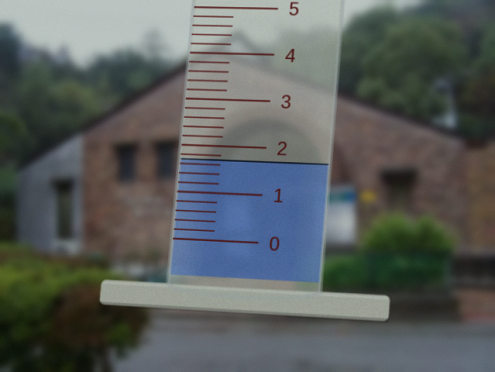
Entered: 1.7 mL
